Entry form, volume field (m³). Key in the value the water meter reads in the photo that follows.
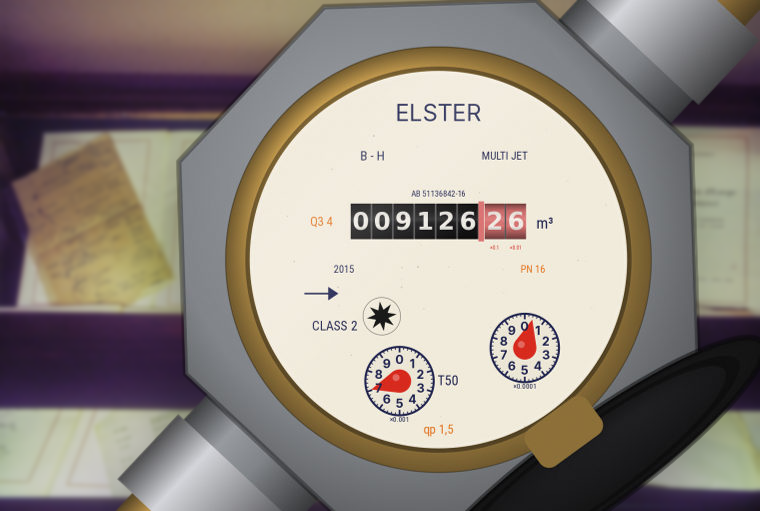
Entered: 9126.2670 m³
